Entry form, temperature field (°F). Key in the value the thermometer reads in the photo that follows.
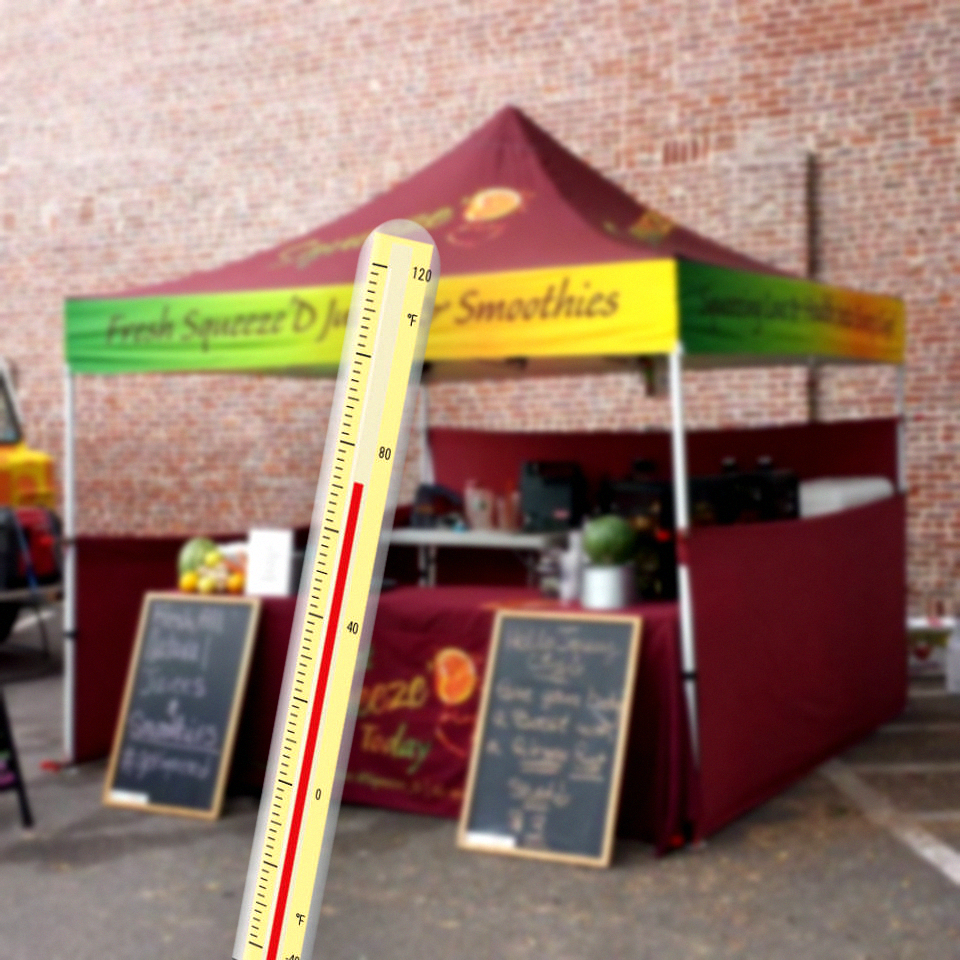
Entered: 72 °F
